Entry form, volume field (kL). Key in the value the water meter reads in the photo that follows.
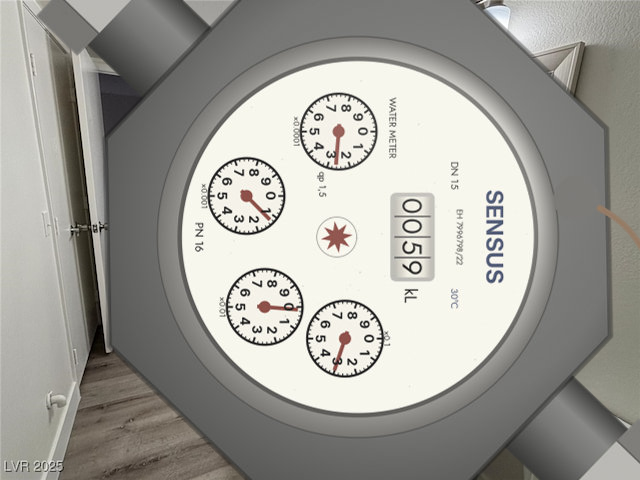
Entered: 59.3012 kL
